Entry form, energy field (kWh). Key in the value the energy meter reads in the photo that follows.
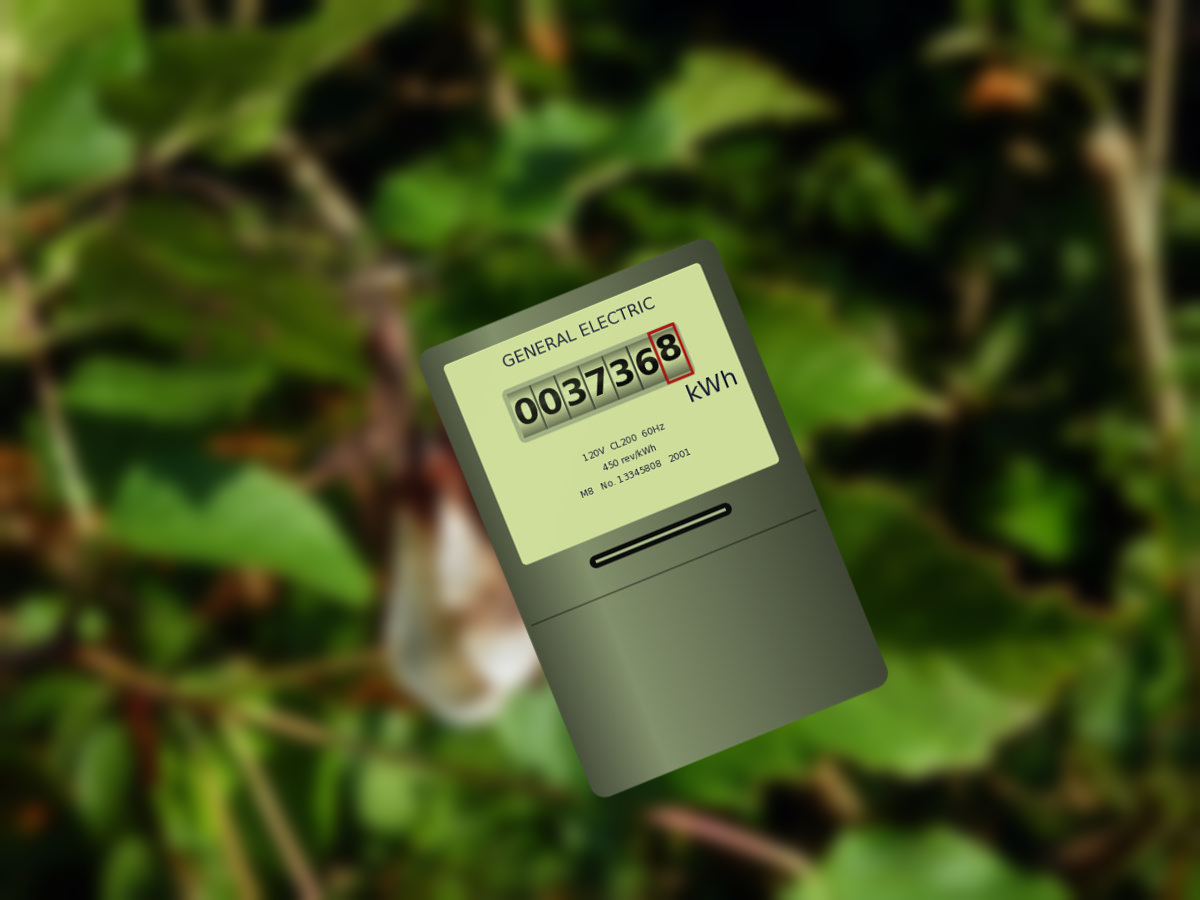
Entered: 3736.8 kWh
